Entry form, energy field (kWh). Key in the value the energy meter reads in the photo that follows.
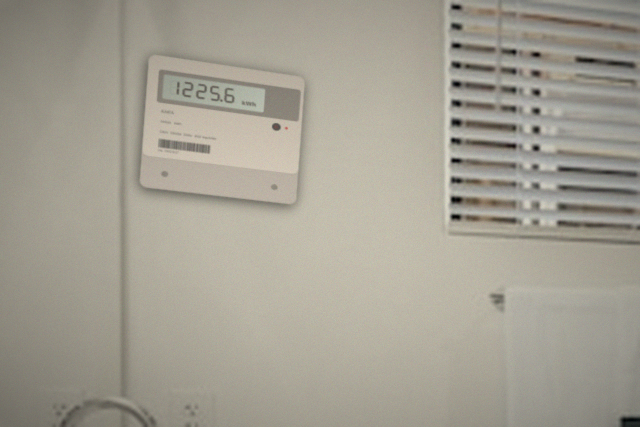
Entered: 1225.6 kWh
